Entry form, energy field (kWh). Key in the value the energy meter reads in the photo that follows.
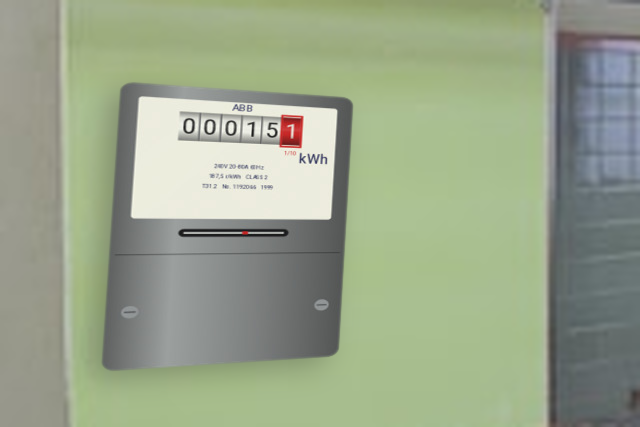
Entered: 15.1 kWh
